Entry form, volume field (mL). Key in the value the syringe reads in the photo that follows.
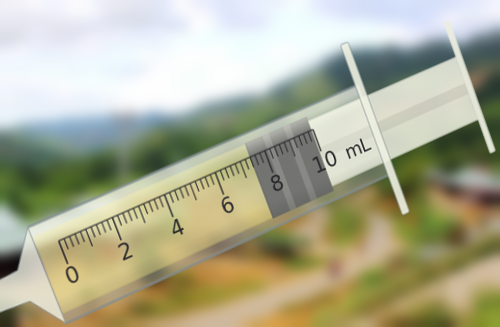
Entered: 7.4 mL
